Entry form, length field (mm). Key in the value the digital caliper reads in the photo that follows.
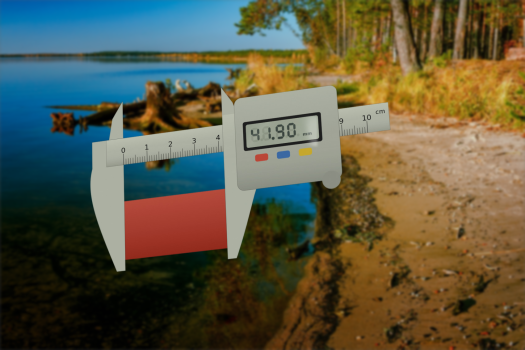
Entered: 41.90 mm
